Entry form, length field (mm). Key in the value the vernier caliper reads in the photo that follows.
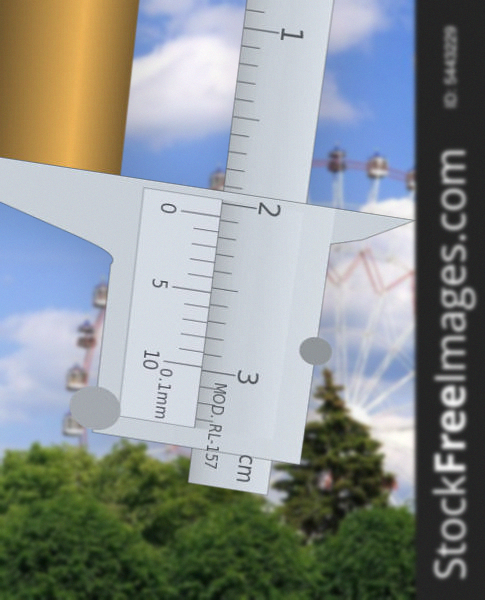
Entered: 20.8 mm
